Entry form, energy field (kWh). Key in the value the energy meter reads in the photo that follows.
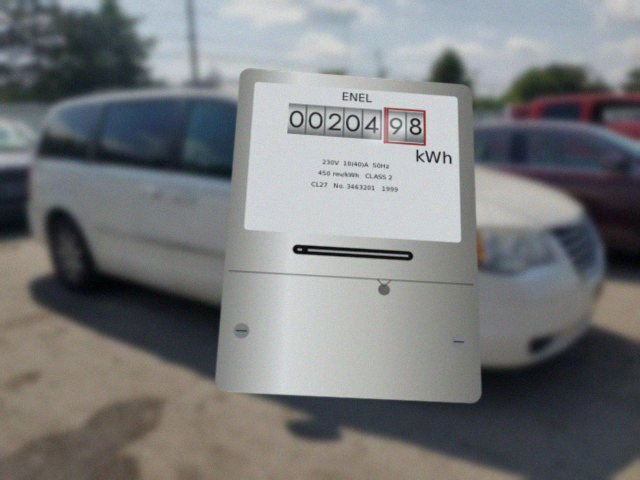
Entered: 204.98 kWh
